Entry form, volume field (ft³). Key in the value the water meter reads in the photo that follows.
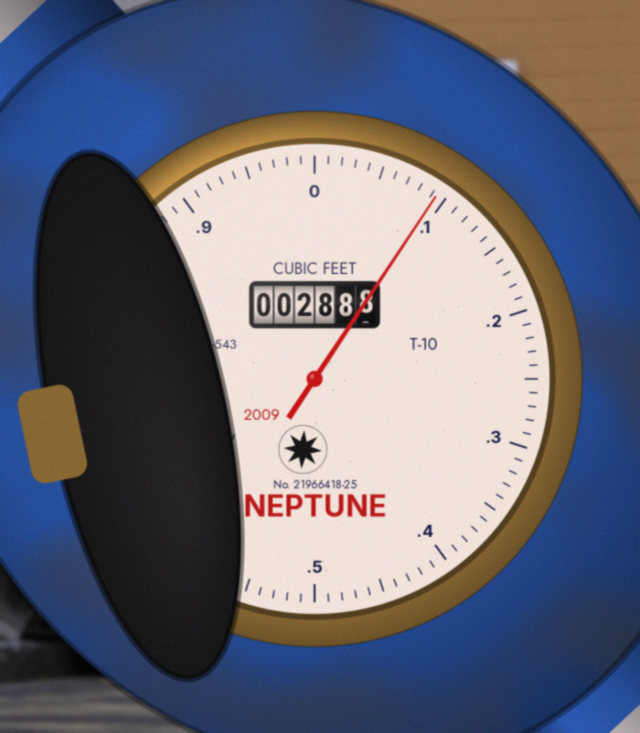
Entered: 2888.09 ft³
